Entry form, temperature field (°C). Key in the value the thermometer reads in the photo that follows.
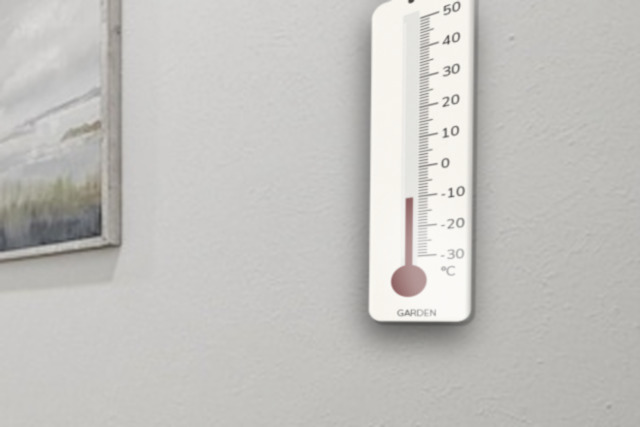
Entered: -10 °C
